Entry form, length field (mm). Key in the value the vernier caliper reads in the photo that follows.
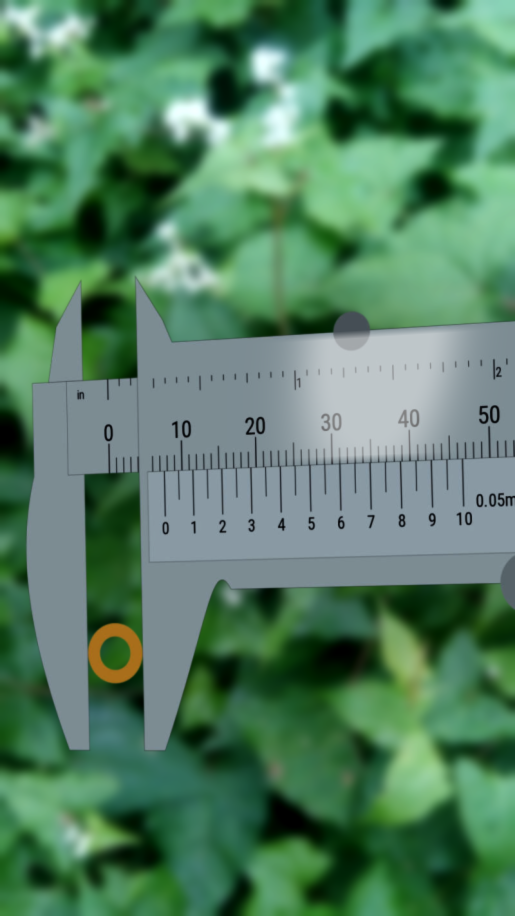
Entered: 7.6 mm
